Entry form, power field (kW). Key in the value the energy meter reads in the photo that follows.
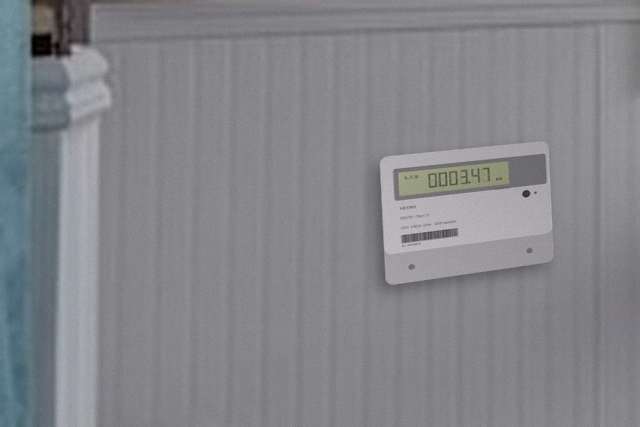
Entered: 3.47 kW
